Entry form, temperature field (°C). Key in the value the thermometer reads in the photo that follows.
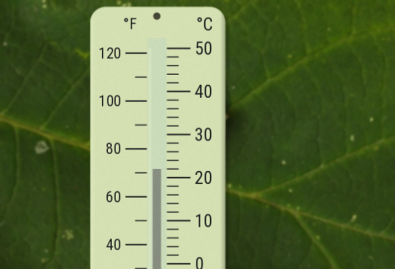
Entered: 22 °C
